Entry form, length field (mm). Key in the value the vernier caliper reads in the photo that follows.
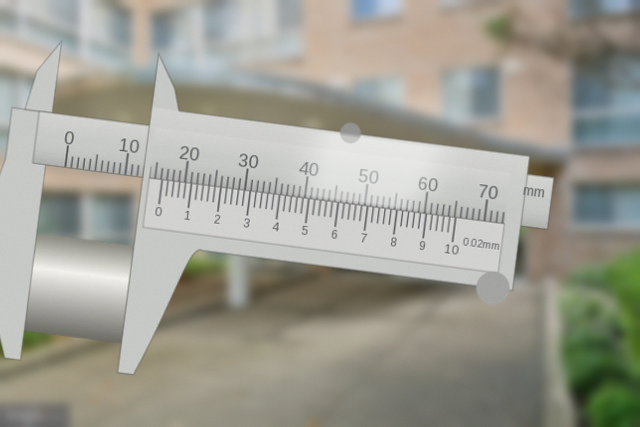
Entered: 16.2 mm
